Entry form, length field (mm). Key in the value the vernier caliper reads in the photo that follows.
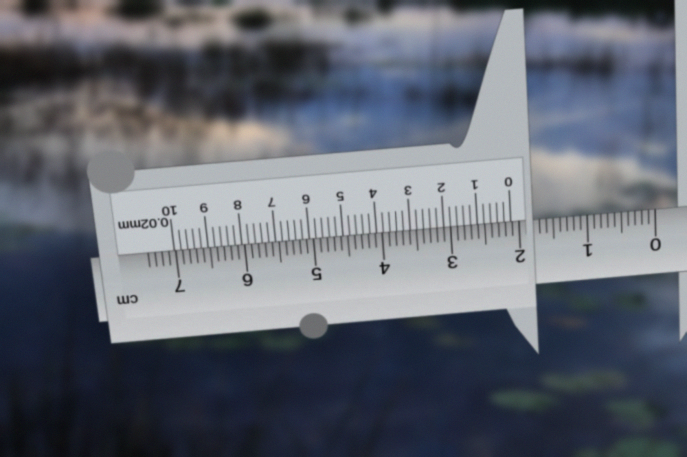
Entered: 21.2 mm
